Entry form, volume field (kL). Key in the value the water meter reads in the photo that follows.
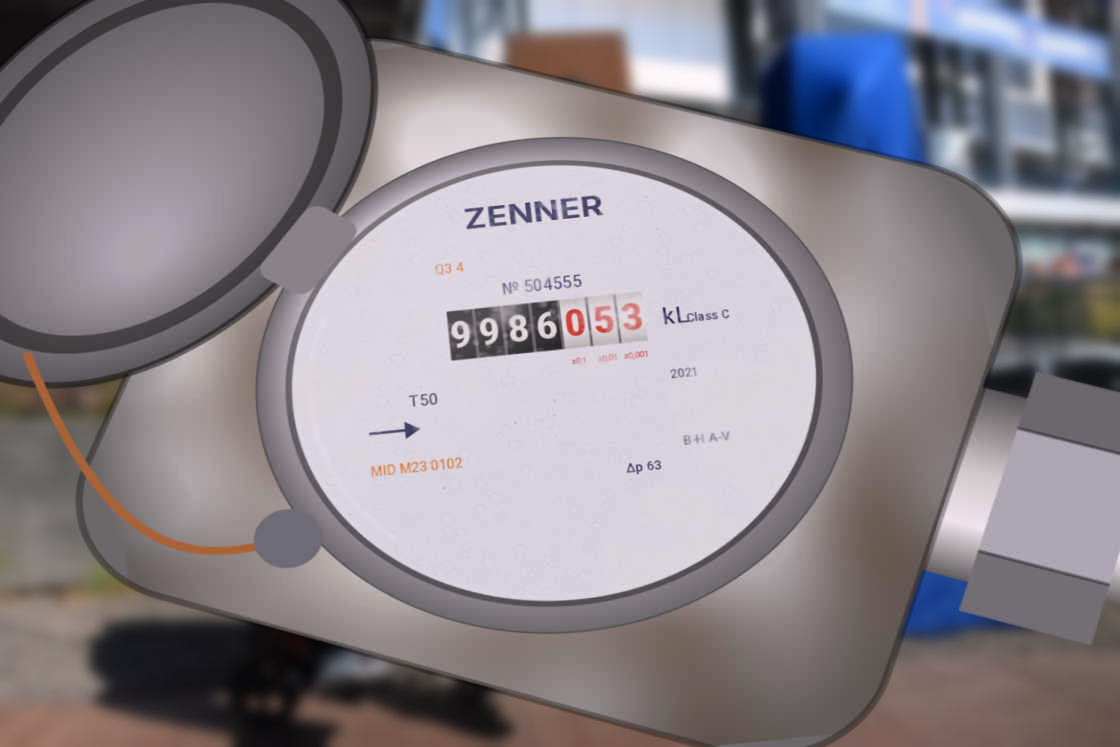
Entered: 9986.053 kL
